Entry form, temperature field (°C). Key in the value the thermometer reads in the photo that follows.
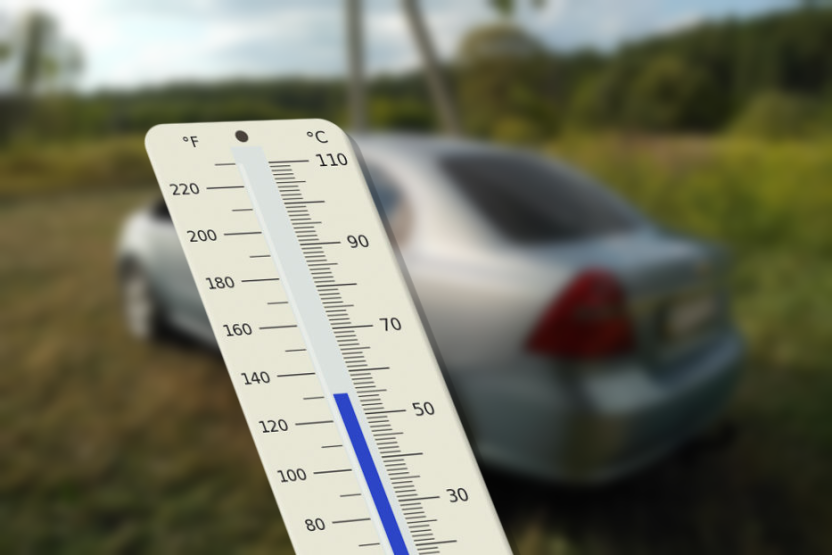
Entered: 55 °C
